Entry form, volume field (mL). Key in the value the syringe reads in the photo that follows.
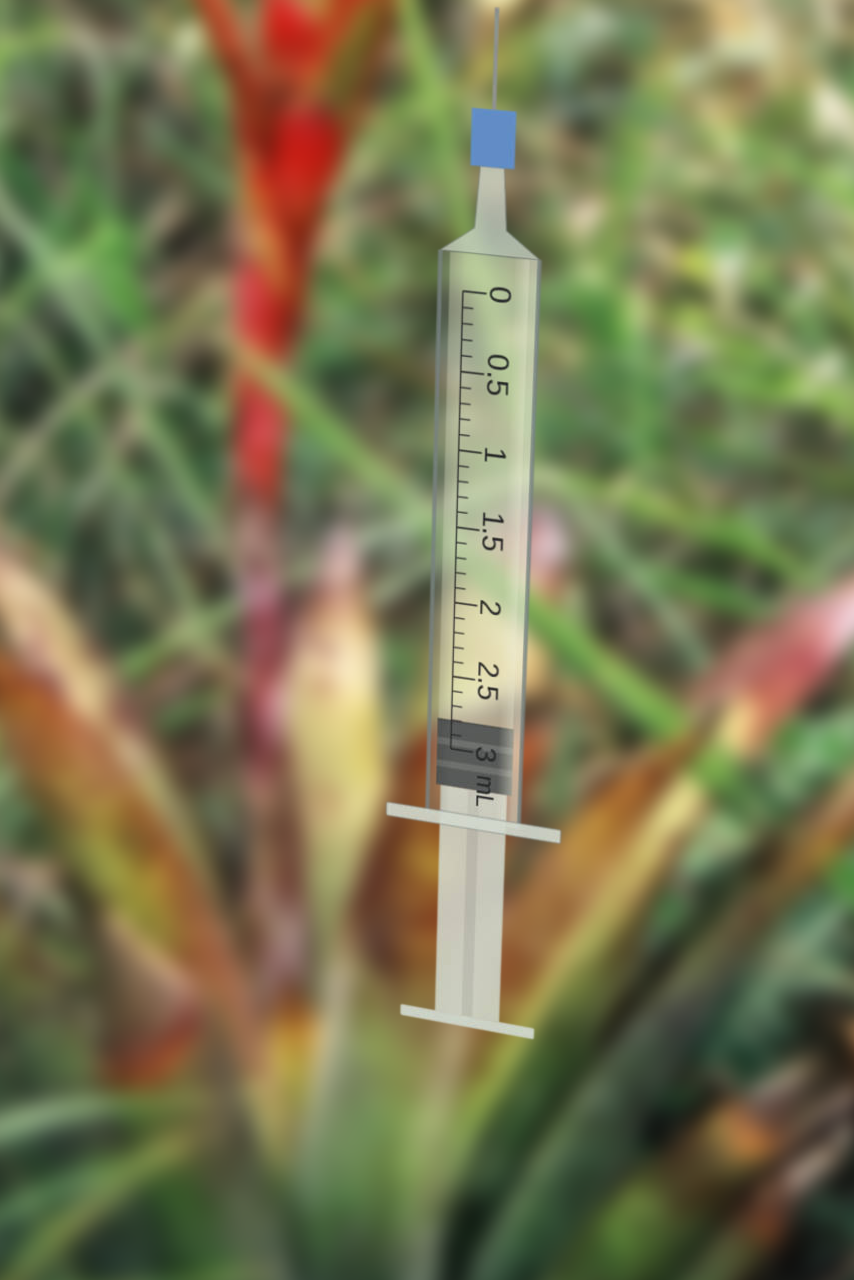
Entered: 2.8 mL
